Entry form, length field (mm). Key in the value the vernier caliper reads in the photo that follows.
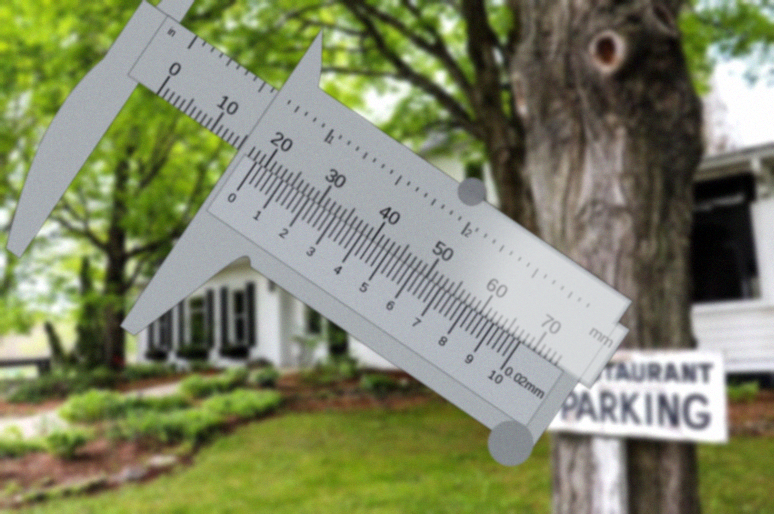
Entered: 18.5 mm
